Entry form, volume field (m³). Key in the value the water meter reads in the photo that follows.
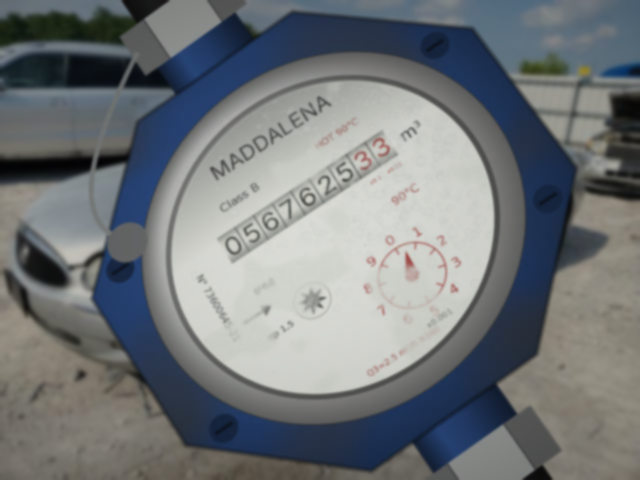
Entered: 567625.330 m³
